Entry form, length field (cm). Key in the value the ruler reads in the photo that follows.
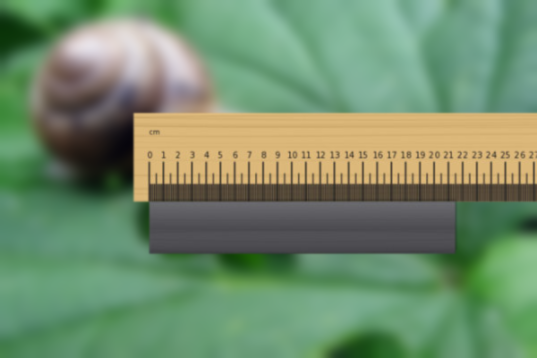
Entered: 21.5 cm
